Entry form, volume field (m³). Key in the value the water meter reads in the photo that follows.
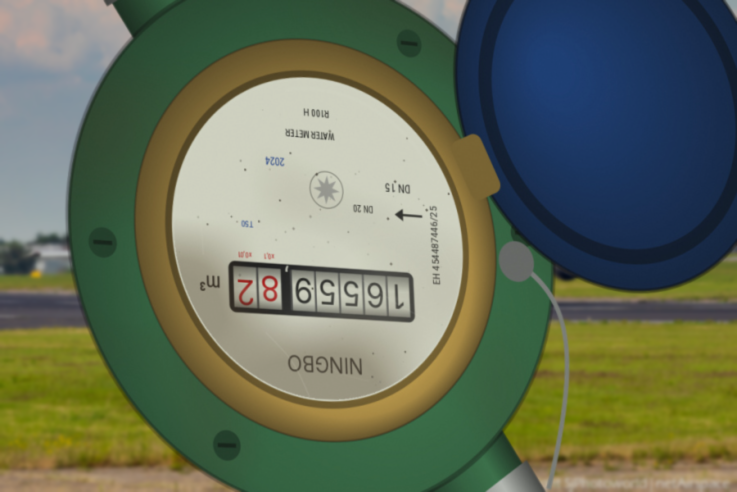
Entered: 16559.82 m³
